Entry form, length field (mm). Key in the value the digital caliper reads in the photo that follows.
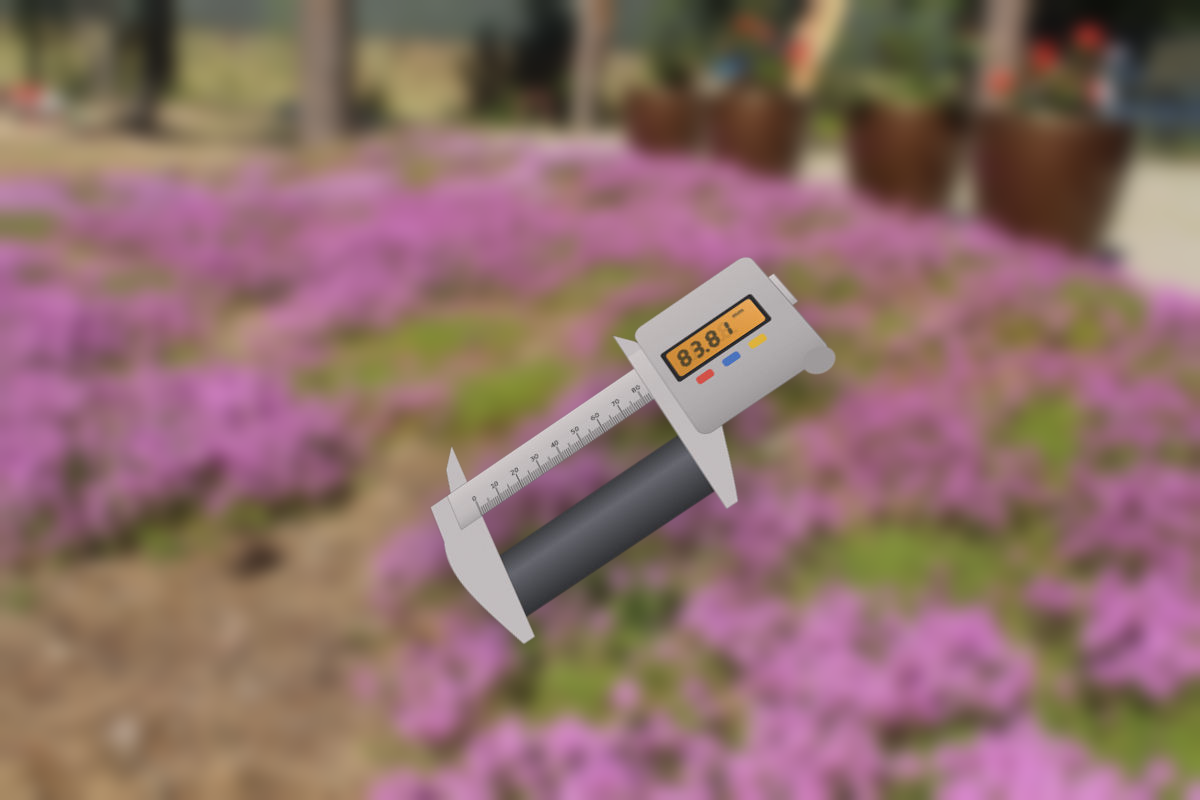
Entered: 83.81 mm
